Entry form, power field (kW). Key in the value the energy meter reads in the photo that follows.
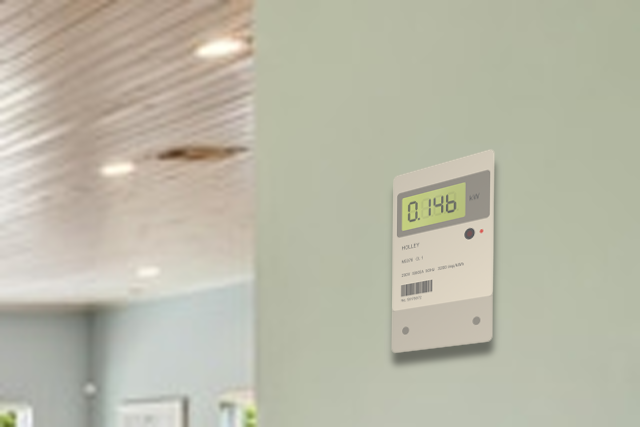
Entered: 0.146 kW
